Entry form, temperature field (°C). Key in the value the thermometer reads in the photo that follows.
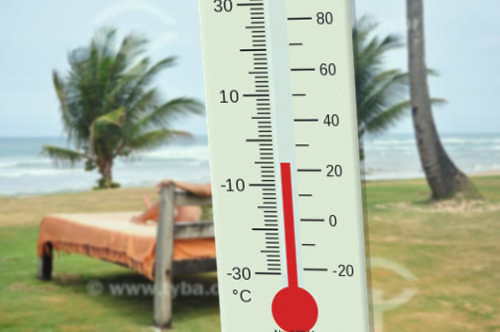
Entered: -5 °C
